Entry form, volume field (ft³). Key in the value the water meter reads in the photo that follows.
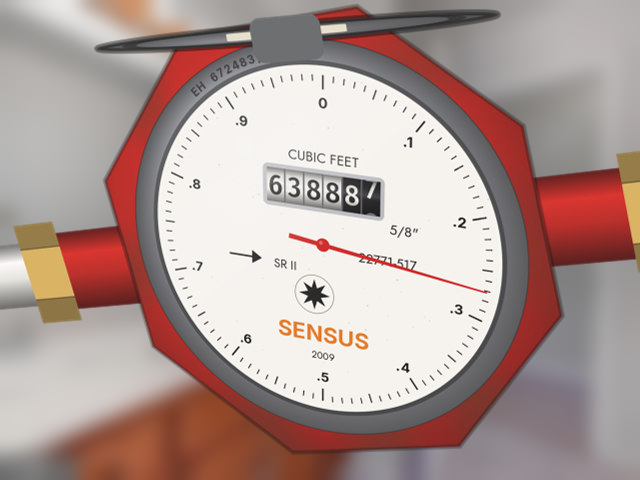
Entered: 638887.27 ft³
